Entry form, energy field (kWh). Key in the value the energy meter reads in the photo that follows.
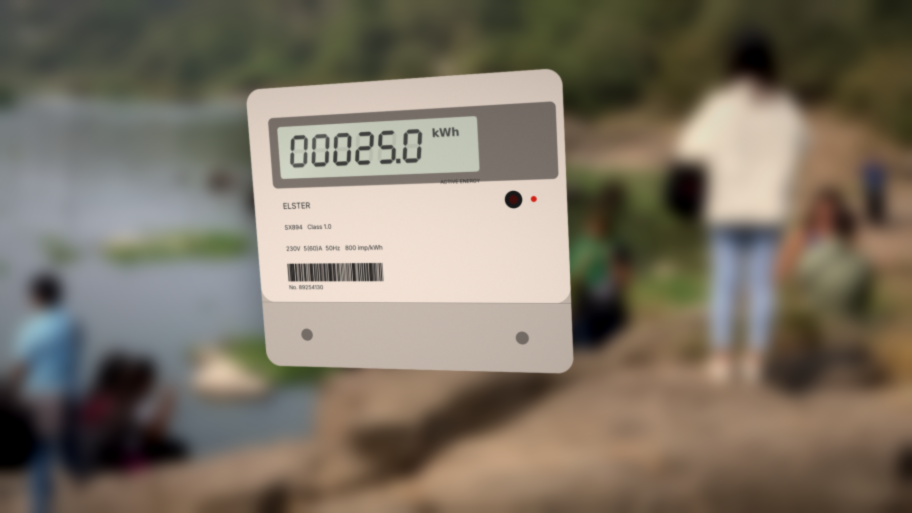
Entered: 25.0 kWh
